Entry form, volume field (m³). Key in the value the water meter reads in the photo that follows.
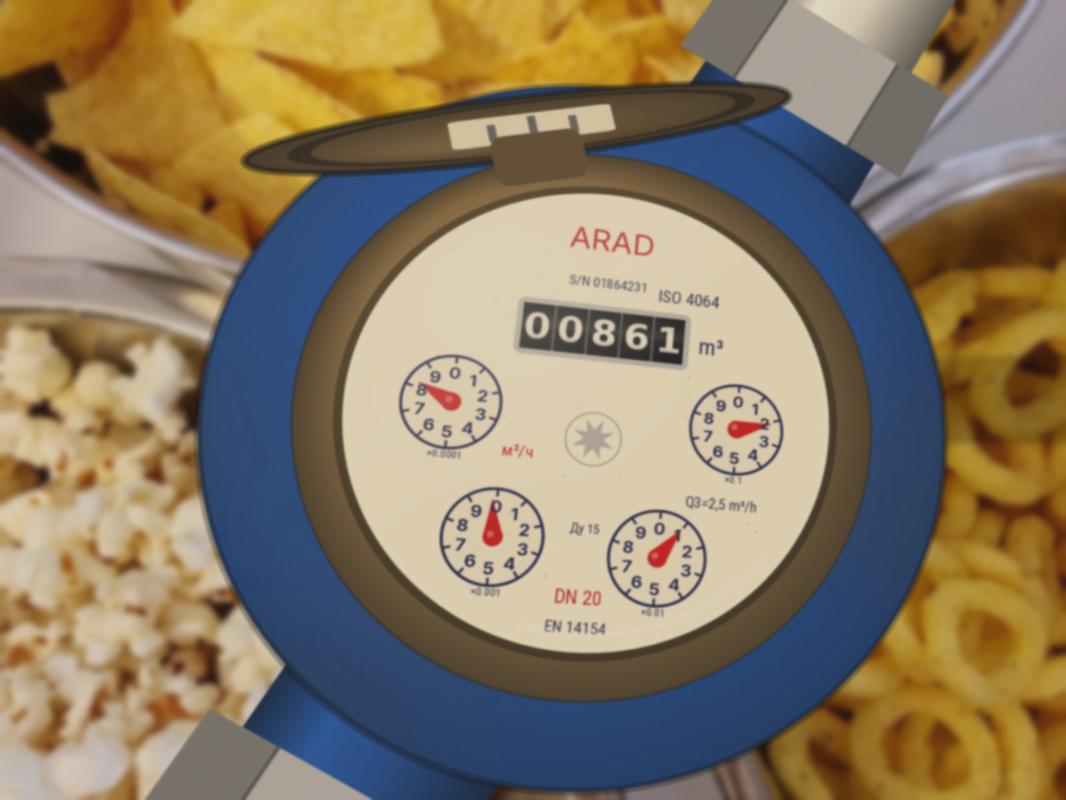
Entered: 861.2098 m³
